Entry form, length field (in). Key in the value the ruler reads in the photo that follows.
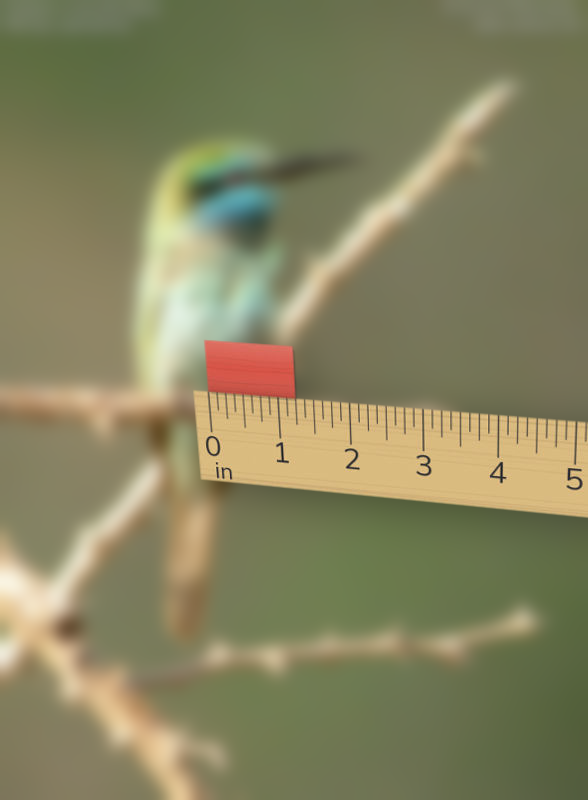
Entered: 1.25 in
